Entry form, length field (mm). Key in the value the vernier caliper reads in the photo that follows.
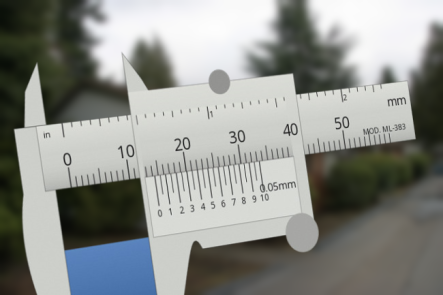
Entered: 14.4 mm
